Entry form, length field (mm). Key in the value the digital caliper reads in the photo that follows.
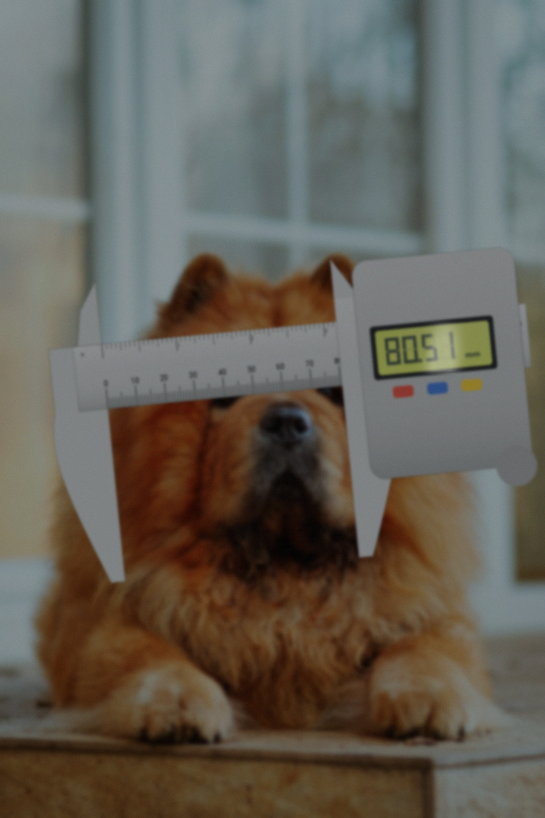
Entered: 80.51 mm
